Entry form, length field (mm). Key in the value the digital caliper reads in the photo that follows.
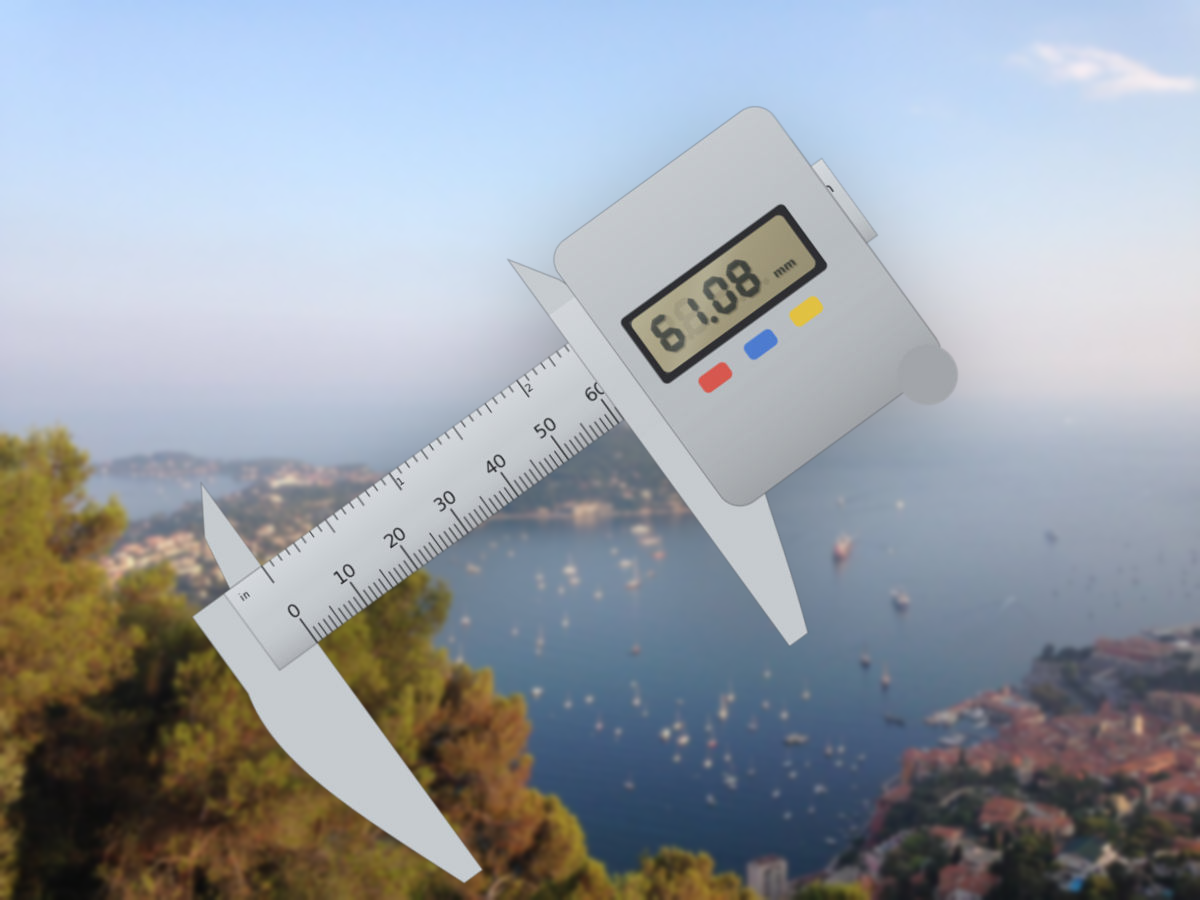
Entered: 61.08 mm
